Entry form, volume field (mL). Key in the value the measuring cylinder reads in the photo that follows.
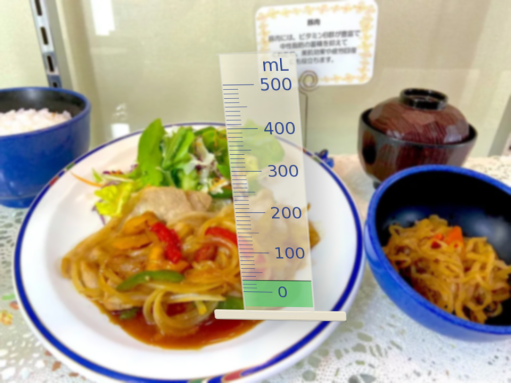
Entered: 30 mL
